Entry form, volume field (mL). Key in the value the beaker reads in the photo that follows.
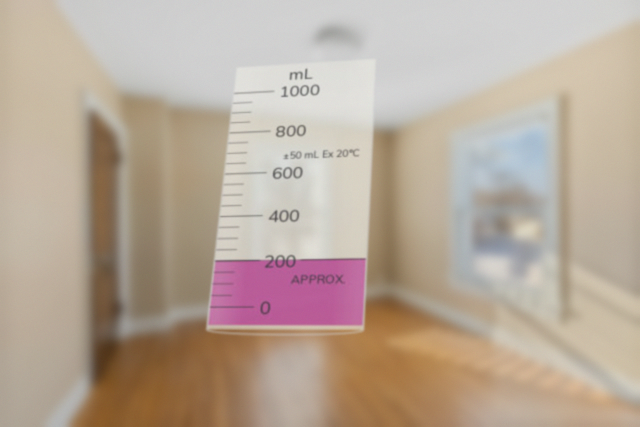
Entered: 200 mL
